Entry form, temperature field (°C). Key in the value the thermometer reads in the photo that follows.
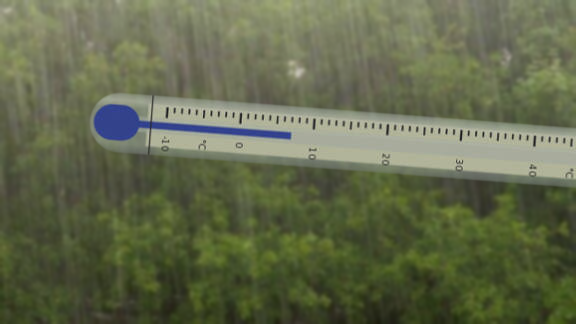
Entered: 7 °C
